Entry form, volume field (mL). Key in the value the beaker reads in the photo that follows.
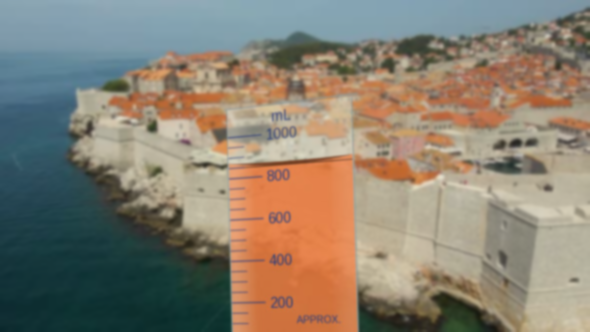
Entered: 850 mL
